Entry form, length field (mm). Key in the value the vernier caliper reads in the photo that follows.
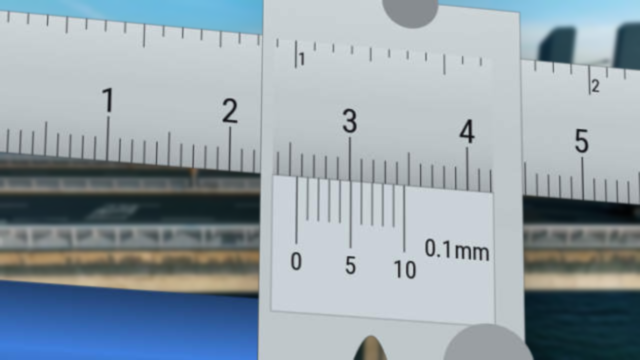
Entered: 25.6 mm
